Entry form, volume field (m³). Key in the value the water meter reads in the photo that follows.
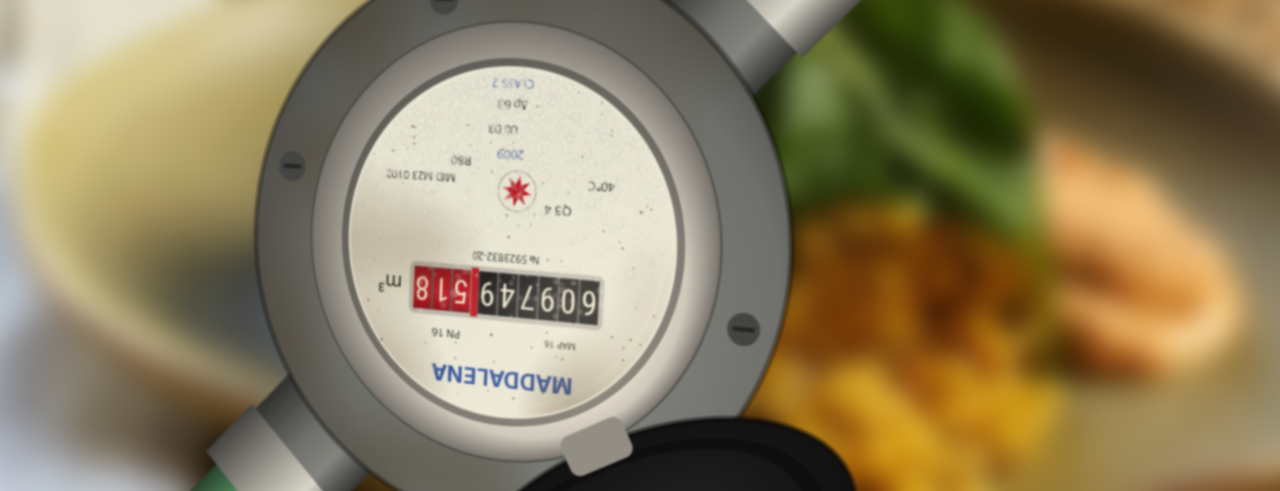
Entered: 609749.518 m³
